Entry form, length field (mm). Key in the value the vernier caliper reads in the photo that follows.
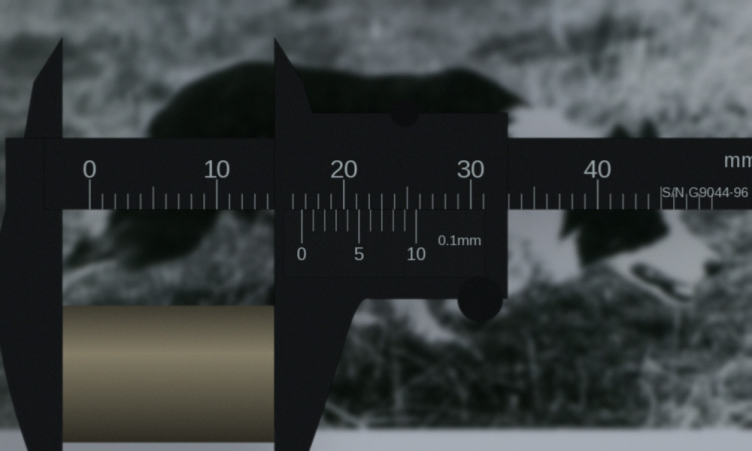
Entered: 16.7 mm
